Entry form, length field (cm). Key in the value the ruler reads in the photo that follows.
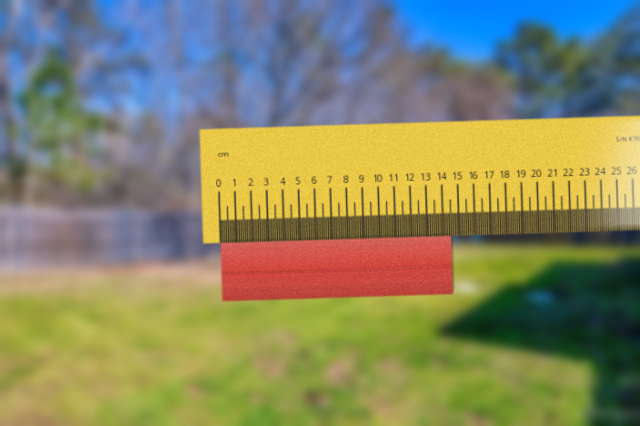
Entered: 14.5 cm
